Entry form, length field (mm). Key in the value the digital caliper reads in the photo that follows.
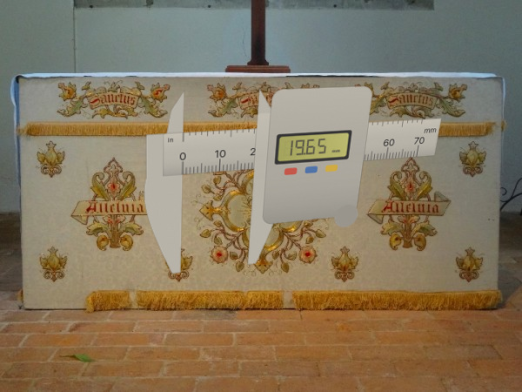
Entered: 19.65 mm
